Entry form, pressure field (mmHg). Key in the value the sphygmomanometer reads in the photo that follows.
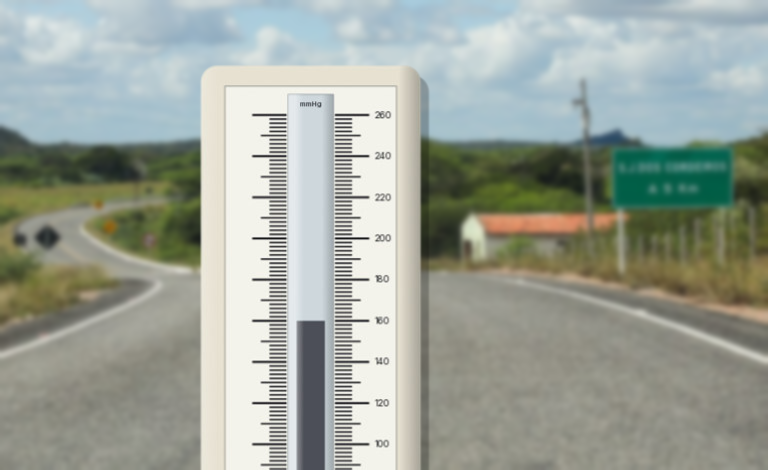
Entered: 160 mmHg
